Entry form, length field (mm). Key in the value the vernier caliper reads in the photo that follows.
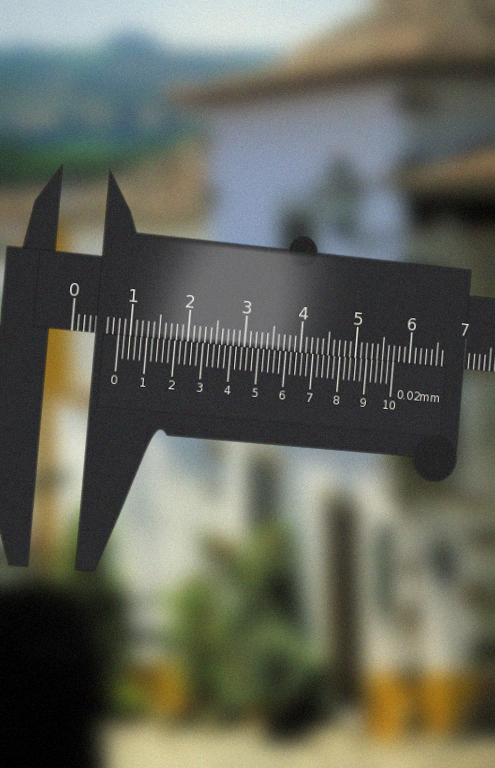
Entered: 8.0 mm
